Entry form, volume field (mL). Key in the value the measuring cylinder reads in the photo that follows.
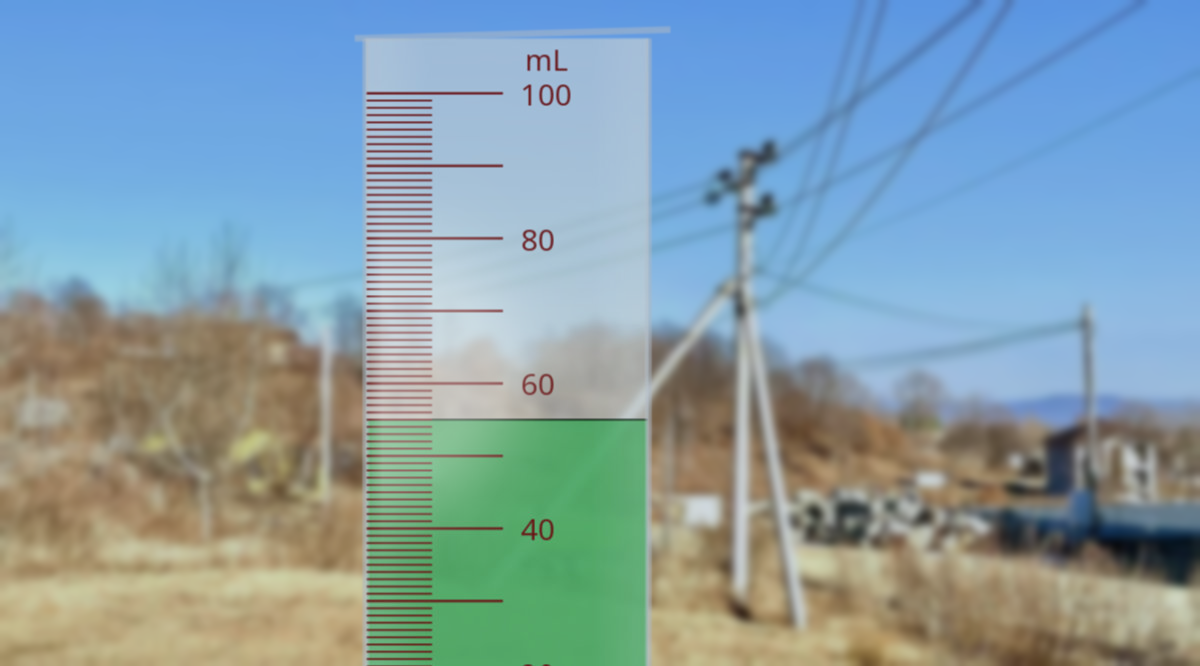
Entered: 55 mL
